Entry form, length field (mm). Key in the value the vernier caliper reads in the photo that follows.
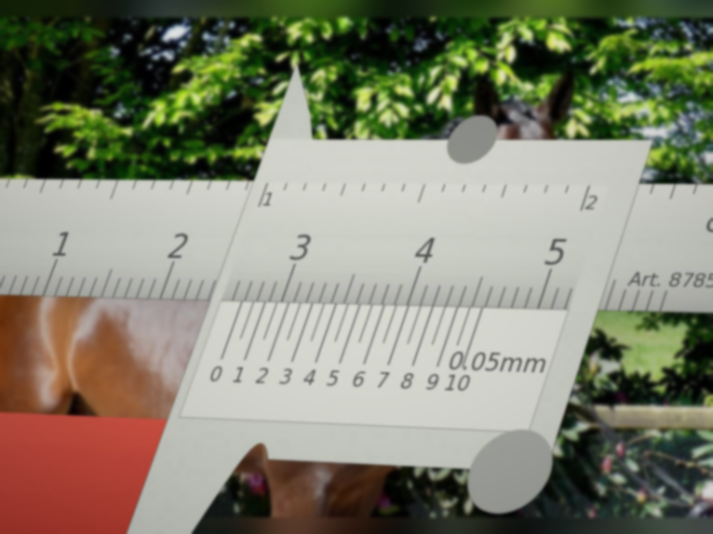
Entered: 26.8 mm
